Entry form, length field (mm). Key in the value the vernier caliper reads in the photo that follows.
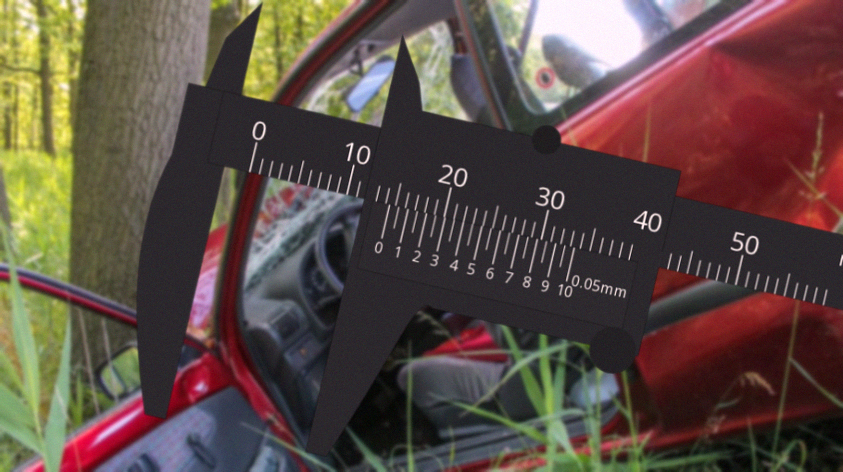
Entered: 14.4 mm
